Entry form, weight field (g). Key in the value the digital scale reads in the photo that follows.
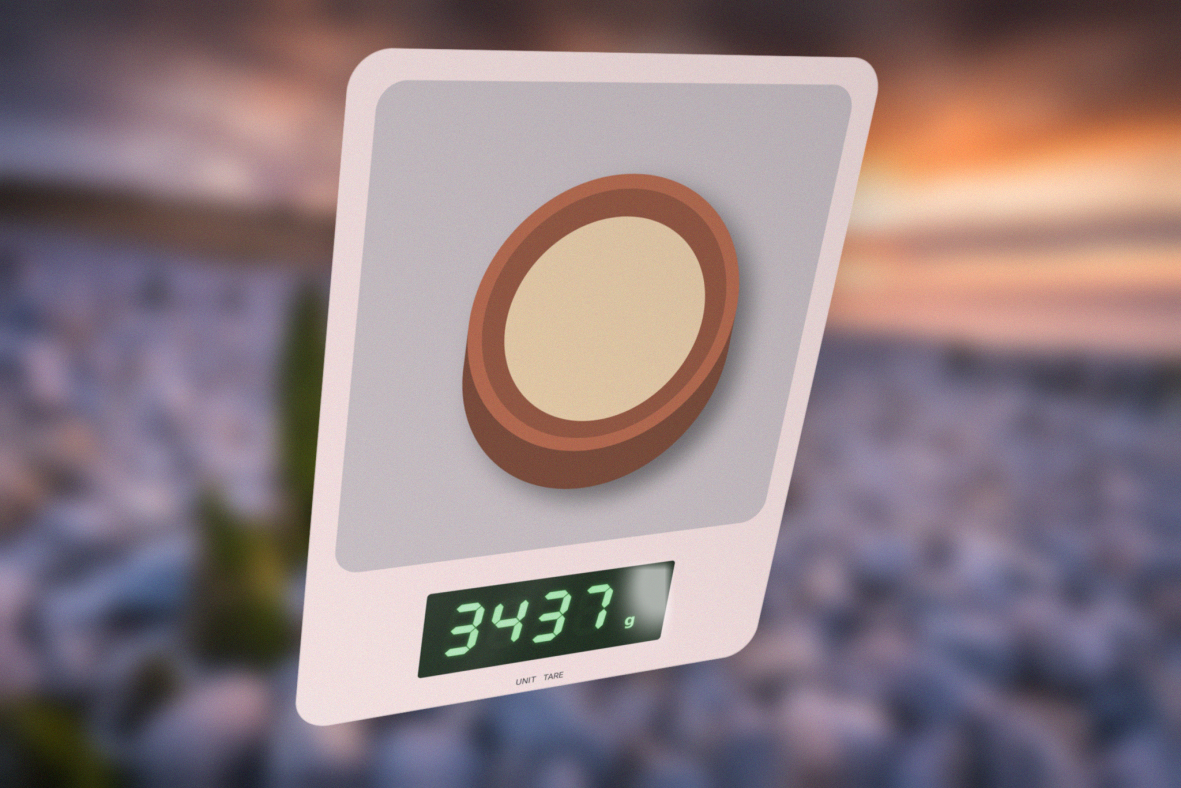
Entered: 3437 g
